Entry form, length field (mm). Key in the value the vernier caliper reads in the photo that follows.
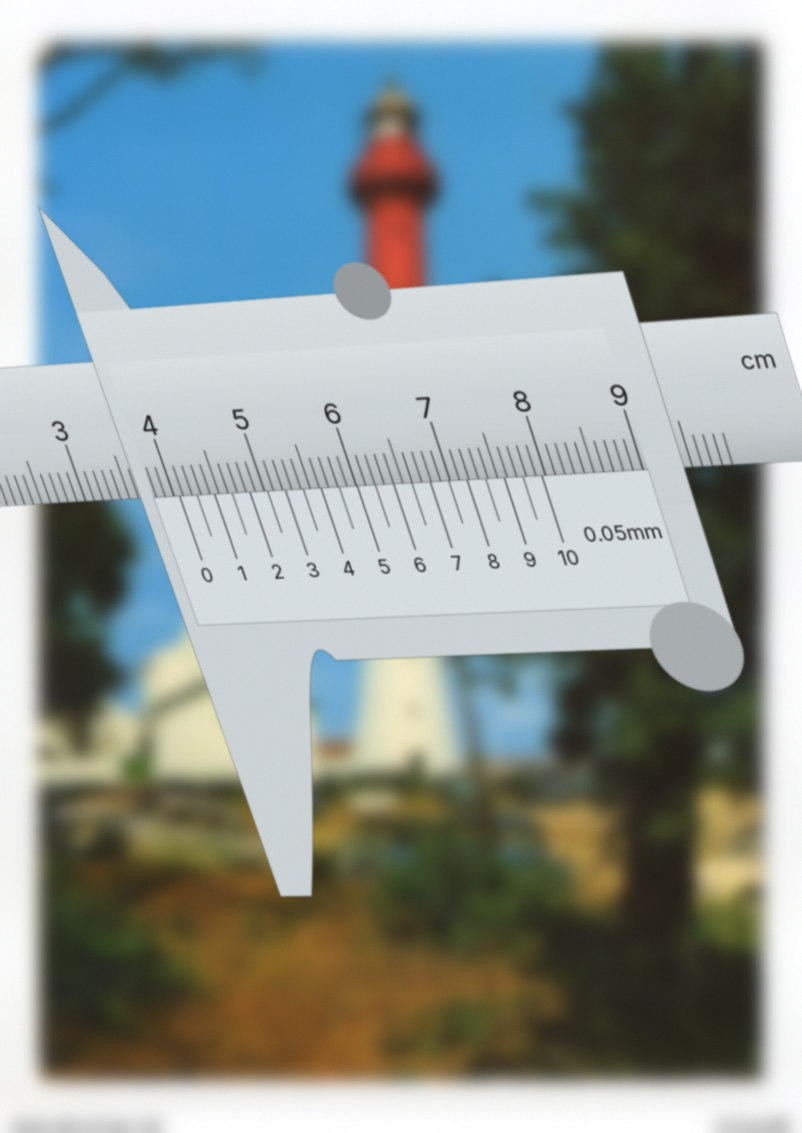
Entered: 40.6 mm
